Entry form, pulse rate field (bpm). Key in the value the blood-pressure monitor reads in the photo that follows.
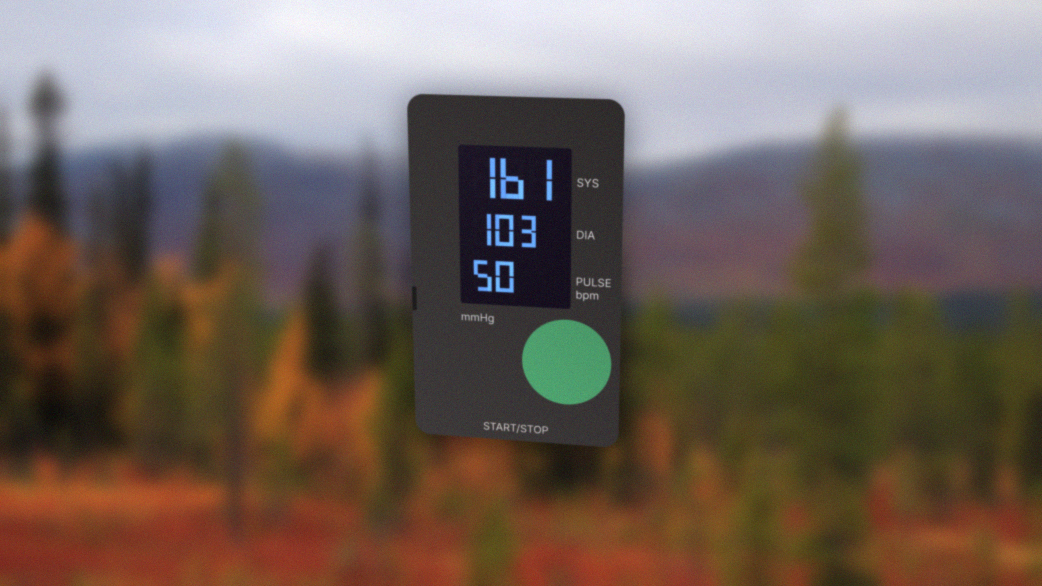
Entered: 50 bpm
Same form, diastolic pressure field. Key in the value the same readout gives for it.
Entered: 103 mmHg
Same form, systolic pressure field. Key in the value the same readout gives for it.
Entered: 161 mmHg
